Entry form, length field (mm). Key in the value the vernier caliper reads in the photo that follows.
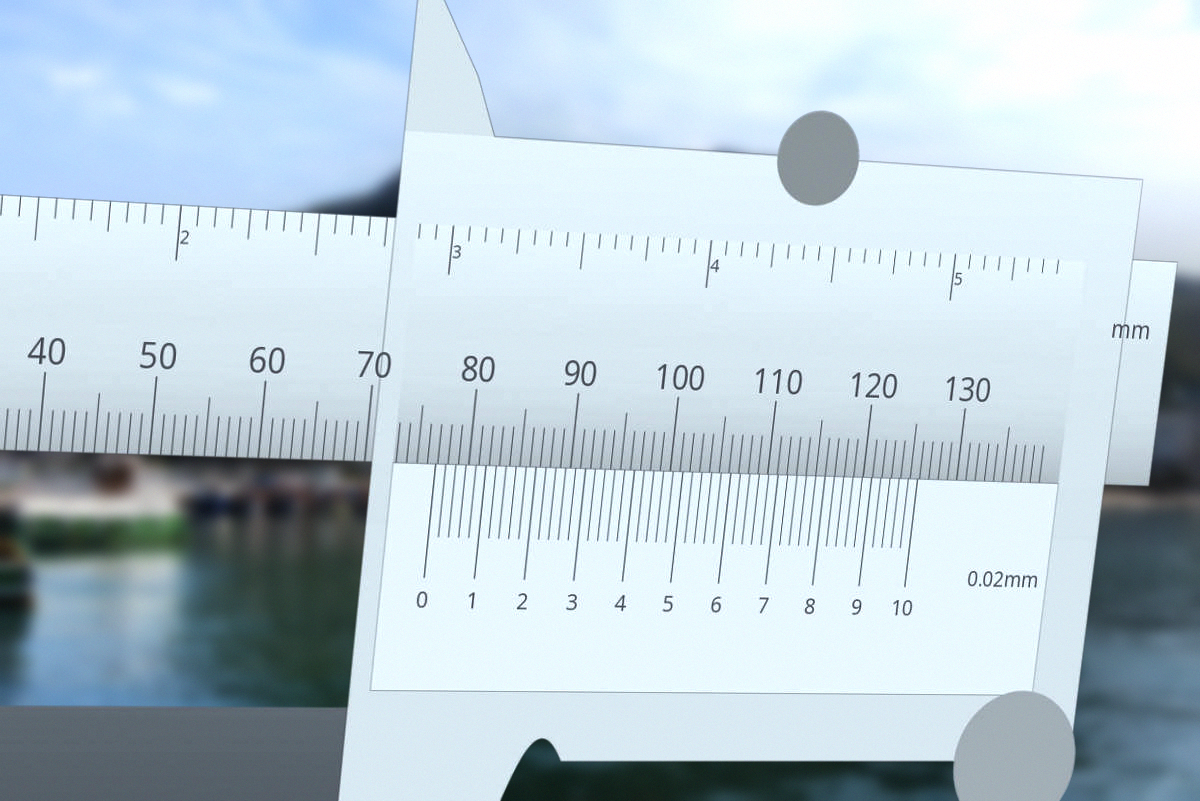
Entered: 76.8 mm
